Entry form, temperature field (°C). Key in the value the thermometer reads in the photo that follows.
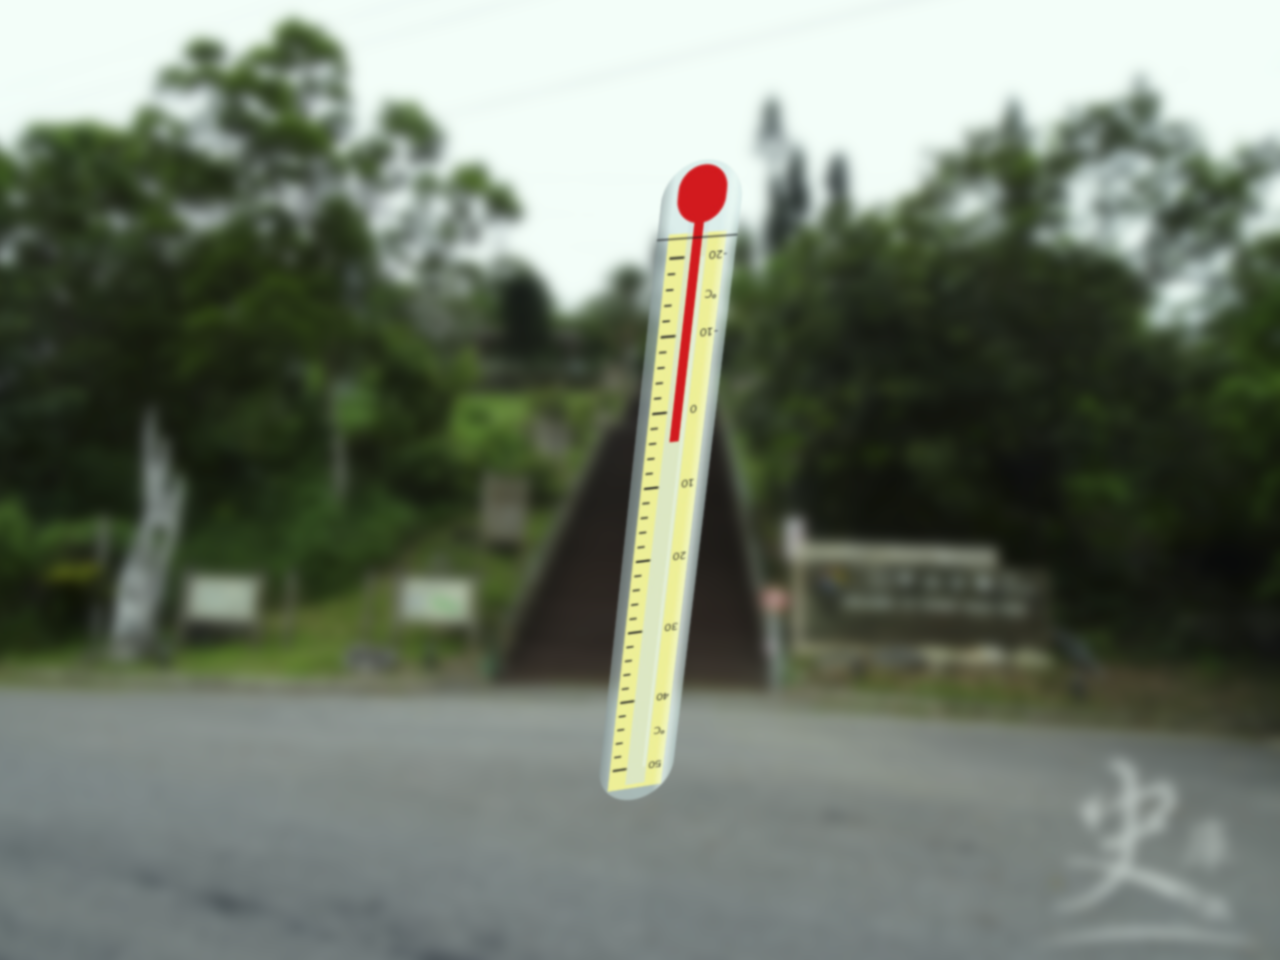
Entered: 4 °C
